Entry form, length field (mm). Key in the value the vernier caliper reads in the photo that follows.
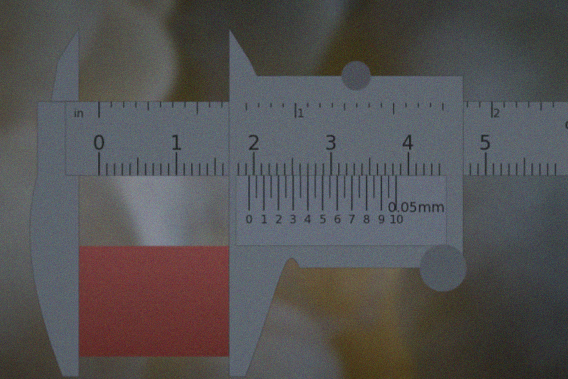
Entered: 19.4 mm
